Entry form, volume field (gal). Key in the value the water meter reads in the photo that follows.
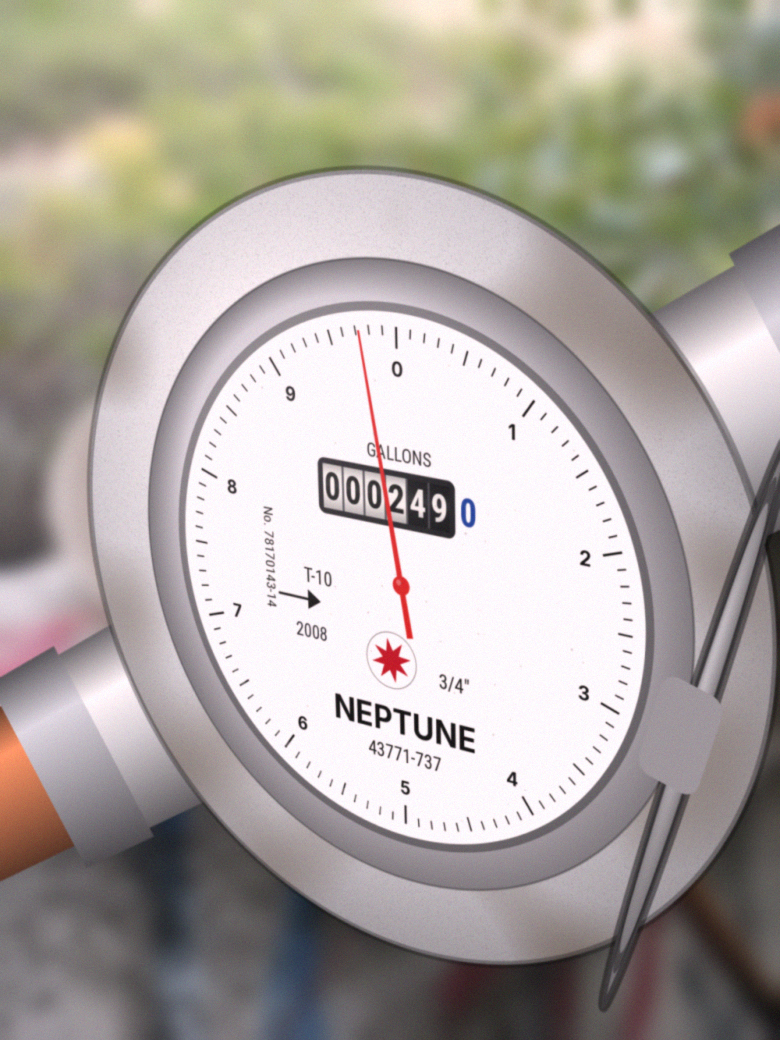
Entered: 2489.7 gal
